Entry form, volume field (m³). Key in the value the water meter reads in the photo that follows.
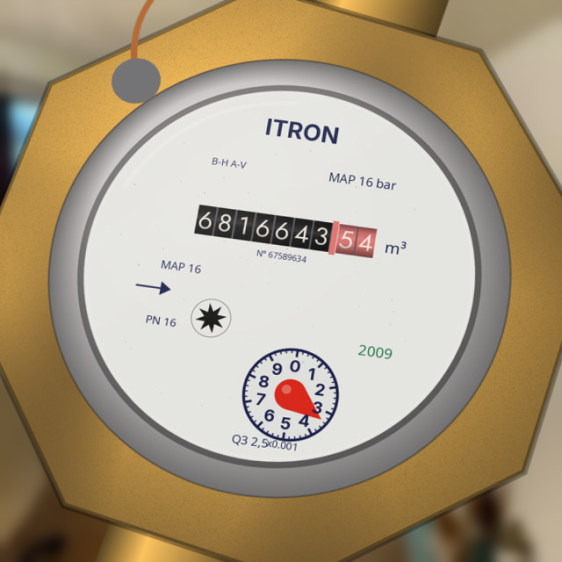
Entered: 6816643.543 m³
